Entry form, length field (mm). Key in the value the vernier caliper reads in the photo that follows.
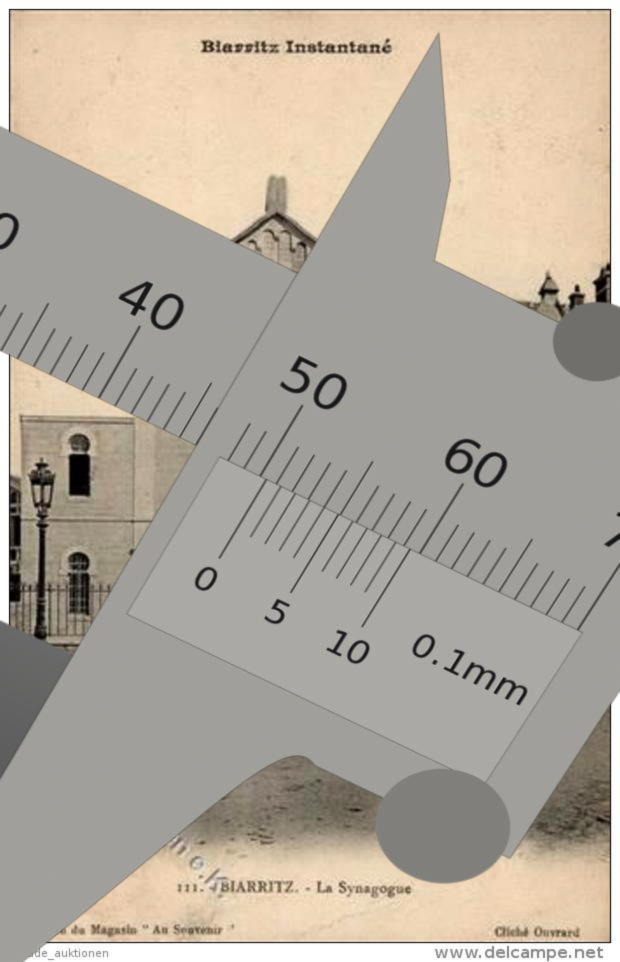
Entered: 50.4 mm
